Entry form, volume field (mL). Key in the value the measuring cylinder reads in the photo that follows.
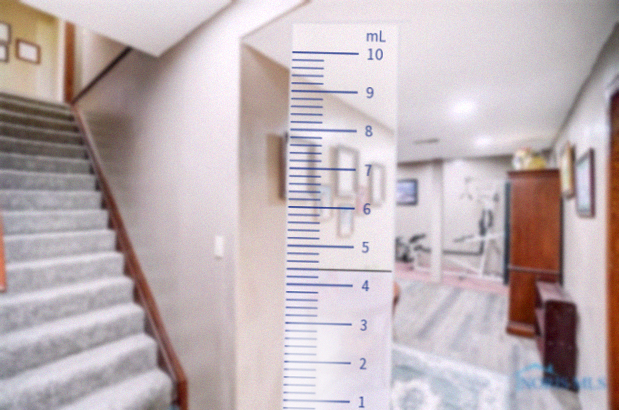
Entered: 4.4 mL
